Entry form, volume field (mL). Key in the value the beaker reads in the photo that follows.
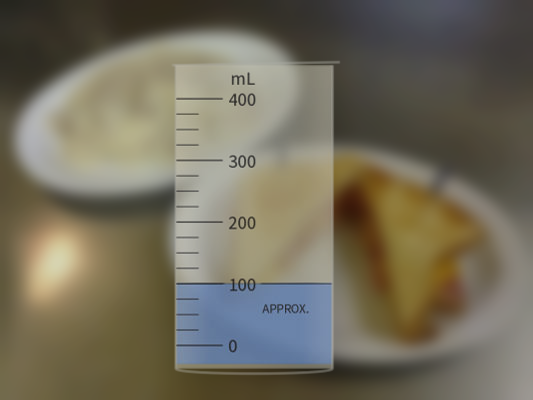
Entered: 100 mL
